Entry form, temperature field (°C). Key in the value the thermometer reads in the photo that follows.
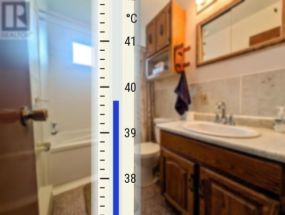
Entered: 39.7 °C
